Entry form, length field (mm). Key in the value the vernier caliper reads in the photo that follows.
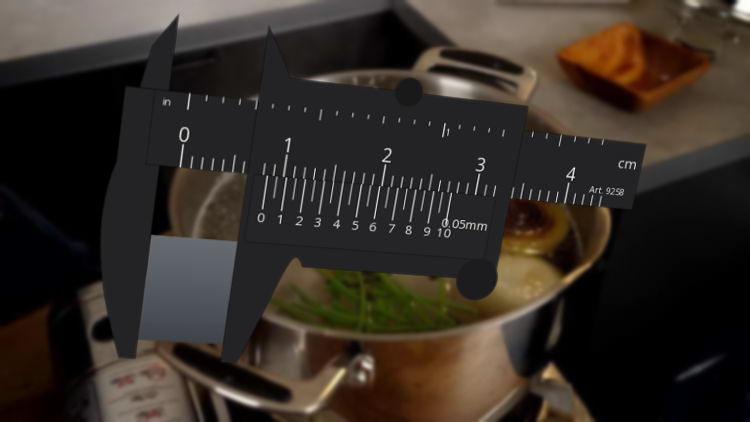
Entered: 8.4 mm
